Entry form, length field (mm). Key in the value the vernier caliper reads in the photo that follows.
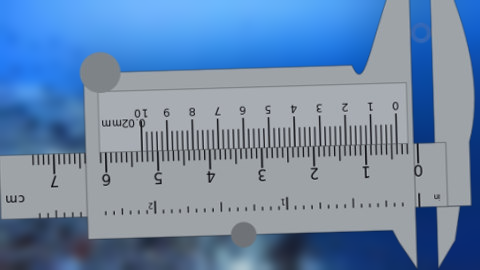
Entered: 4.0 mm
